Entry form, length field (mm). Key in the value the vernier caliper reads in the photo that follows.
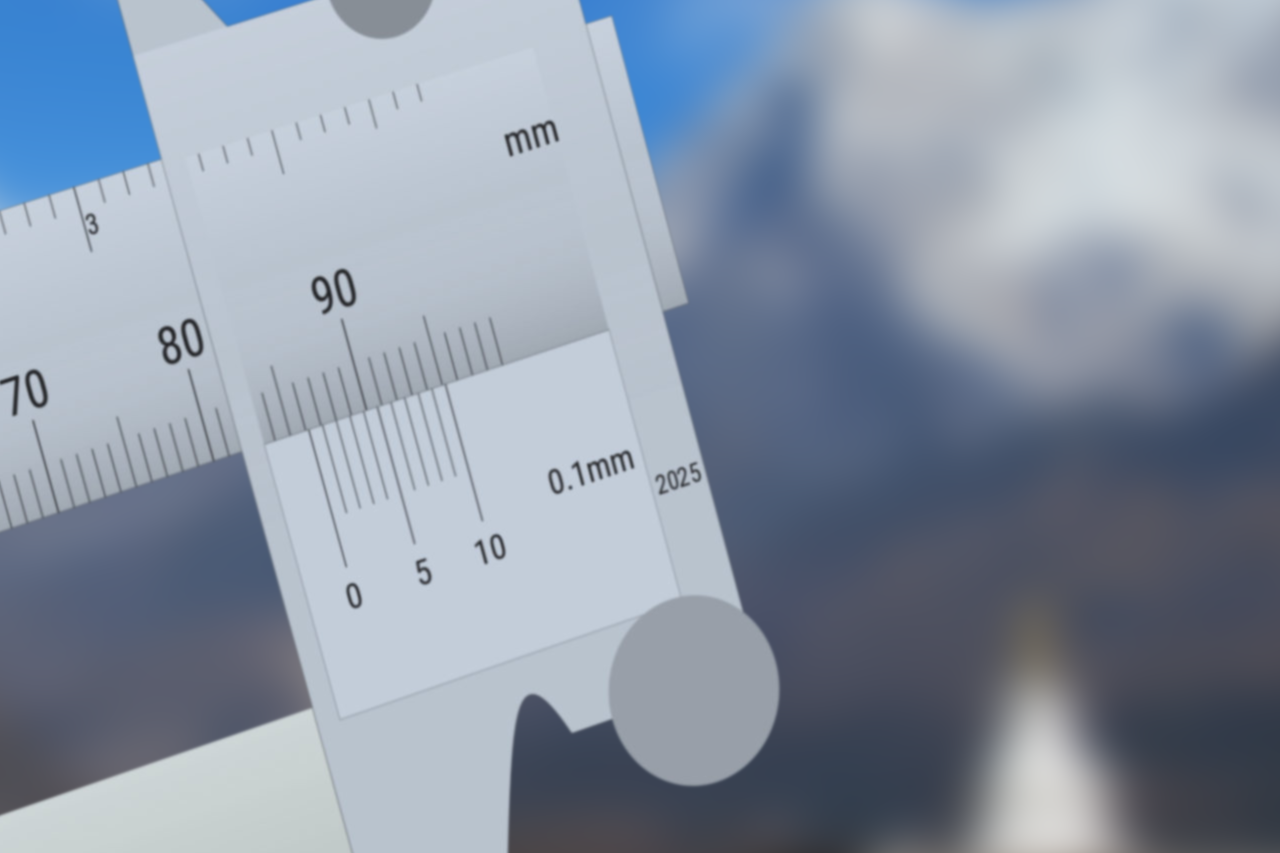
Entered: 86.2 mm
